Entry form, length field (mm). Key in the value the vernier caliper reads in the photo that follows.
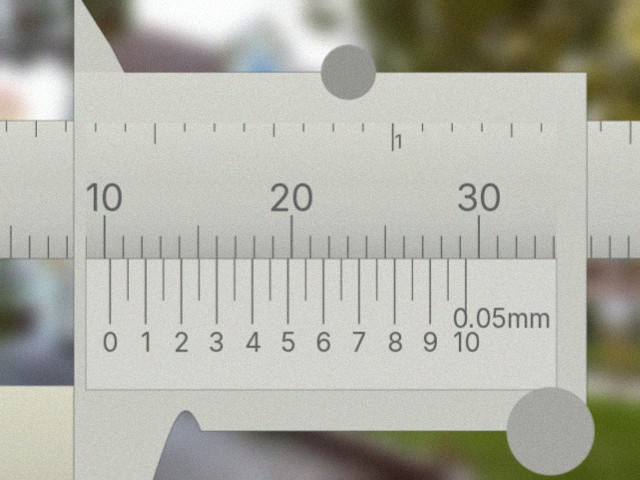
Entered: 10.3 mm
